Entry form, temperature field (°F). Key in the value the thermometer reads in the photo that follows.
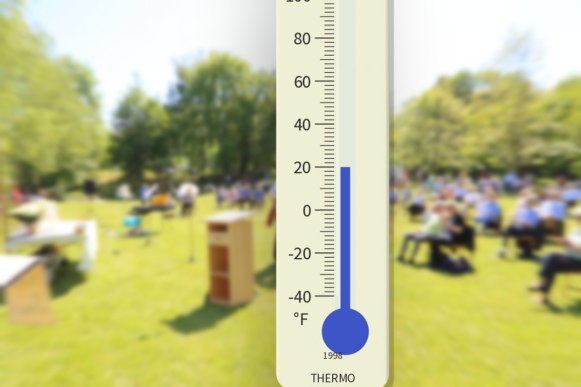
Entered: 20 °F
